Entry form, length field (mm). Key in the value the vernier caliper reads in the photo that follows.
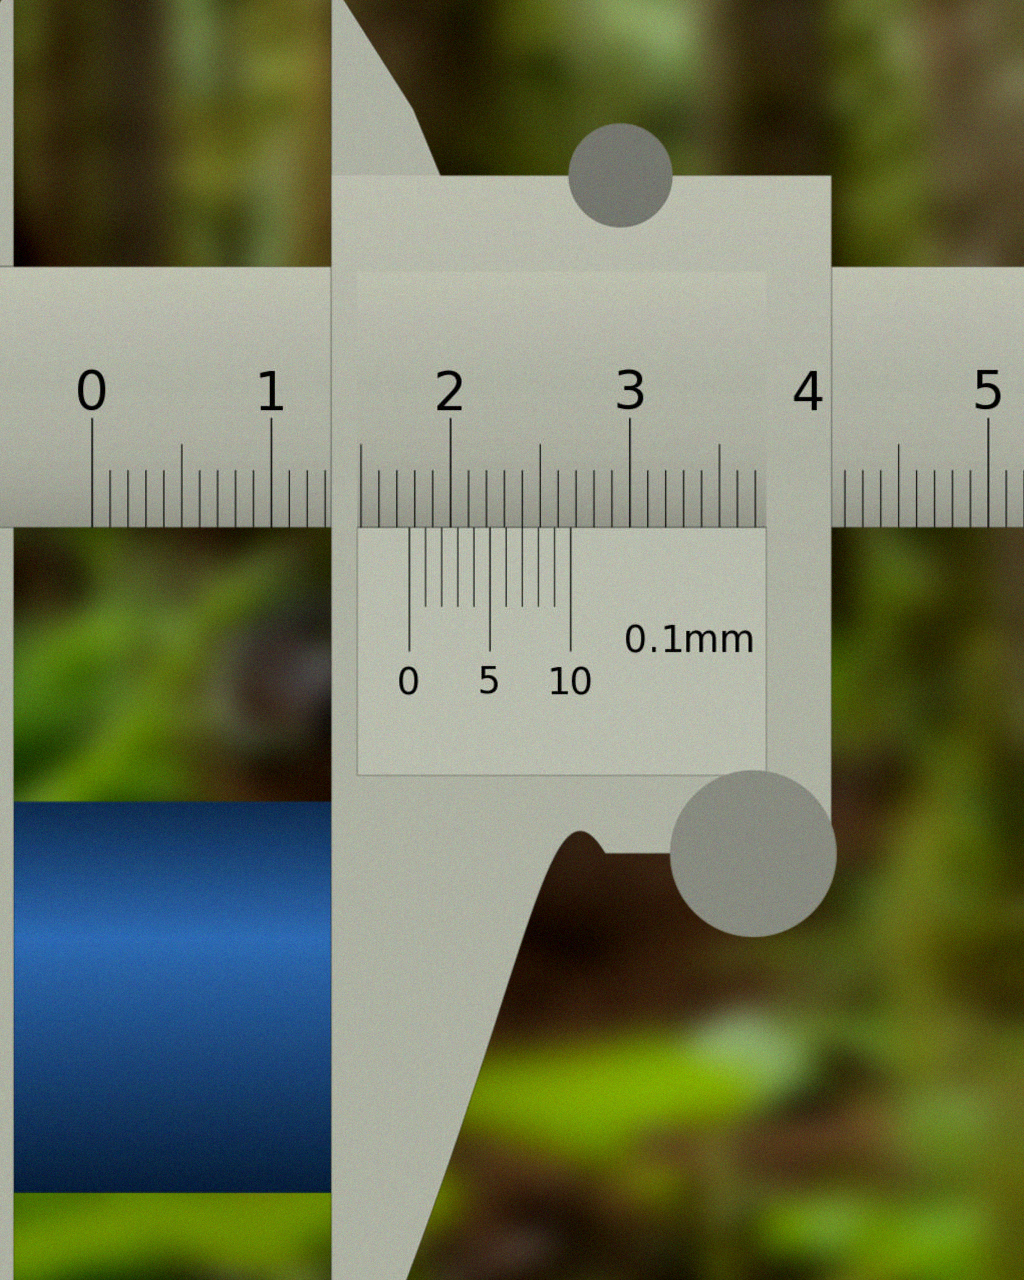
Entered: 17.7 mm
